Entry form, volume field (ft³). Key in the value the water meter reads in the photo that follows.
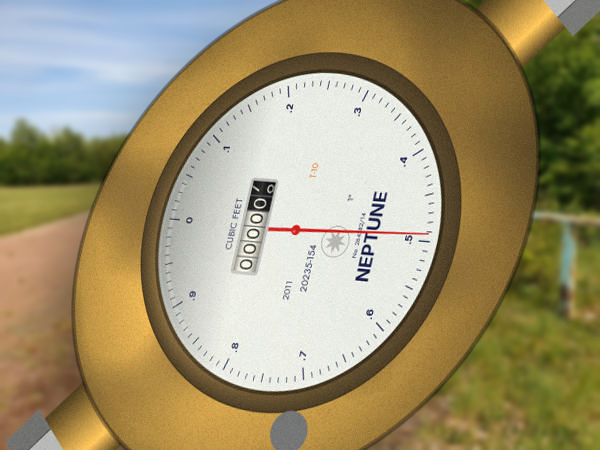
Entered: 7.49 ft³
